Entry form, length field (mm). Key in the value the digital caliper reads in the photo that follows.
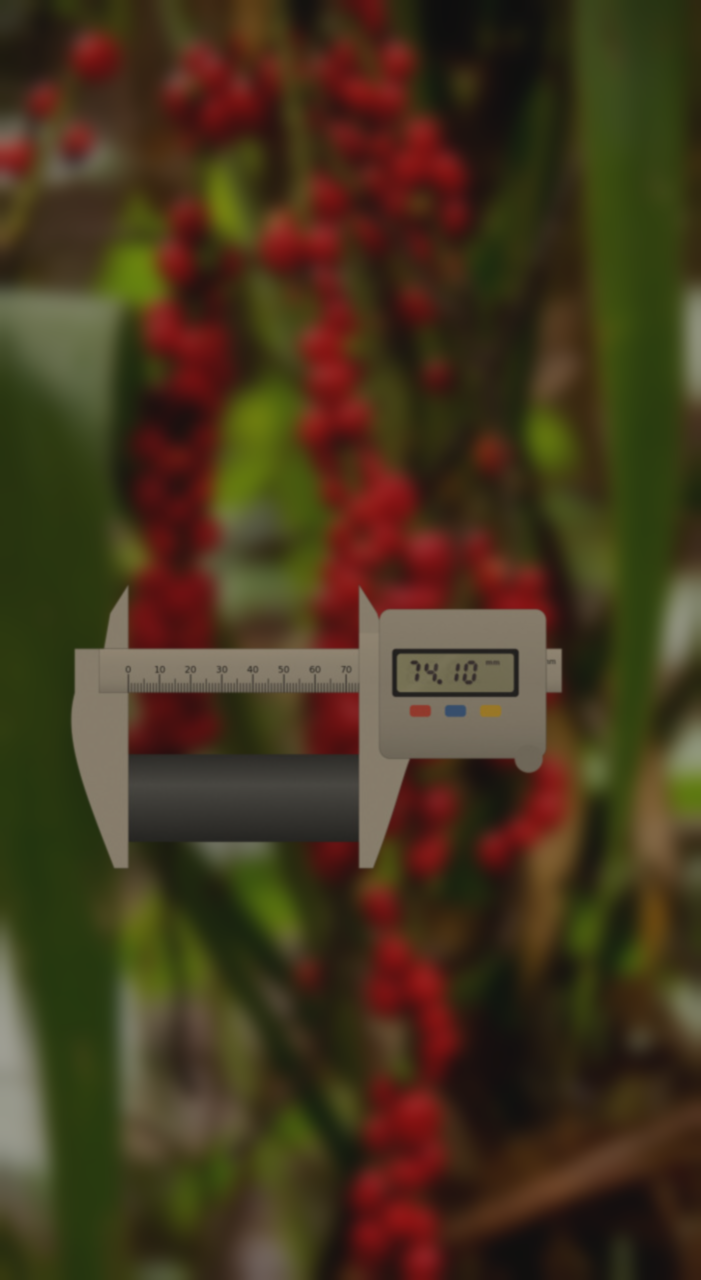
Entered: 74.10 mm
